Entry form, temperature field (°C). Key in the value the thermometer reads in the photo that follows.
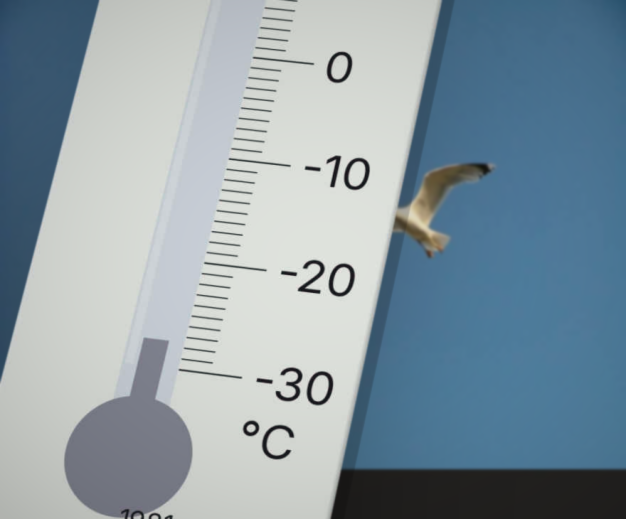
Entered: -27.5 °C
